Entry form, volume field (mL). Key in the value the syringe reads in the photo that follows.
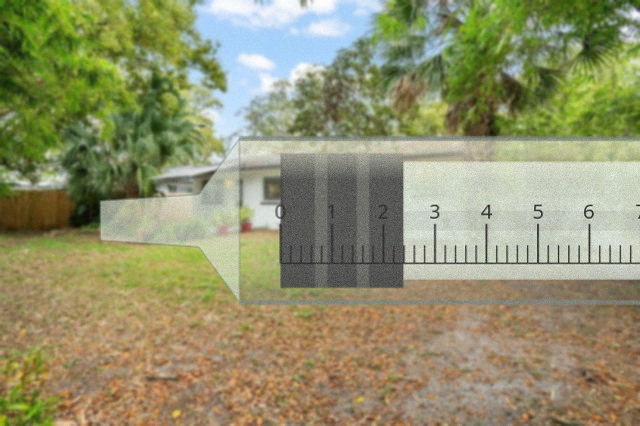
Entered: 0 mL
